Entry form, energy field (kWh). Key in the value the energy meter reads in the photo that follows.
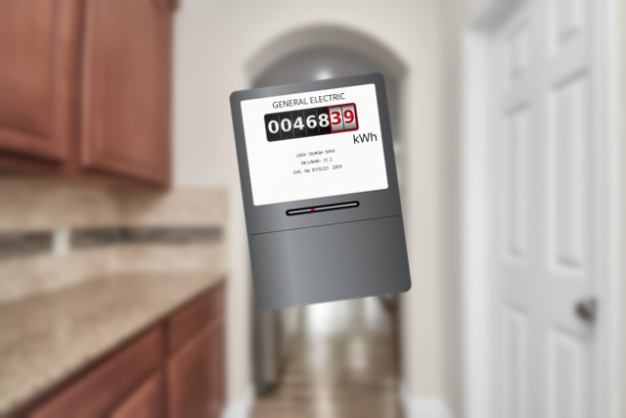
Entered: 468.39 kWh
